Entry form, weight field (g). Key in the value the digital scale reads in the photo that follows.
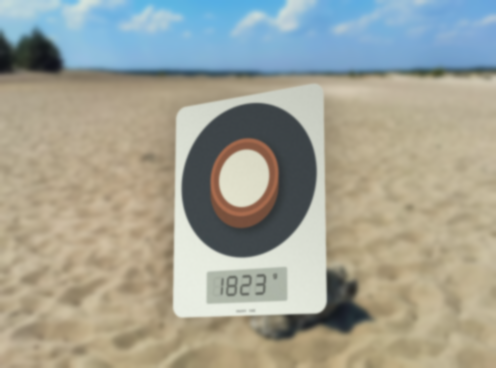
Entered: 1823 g
